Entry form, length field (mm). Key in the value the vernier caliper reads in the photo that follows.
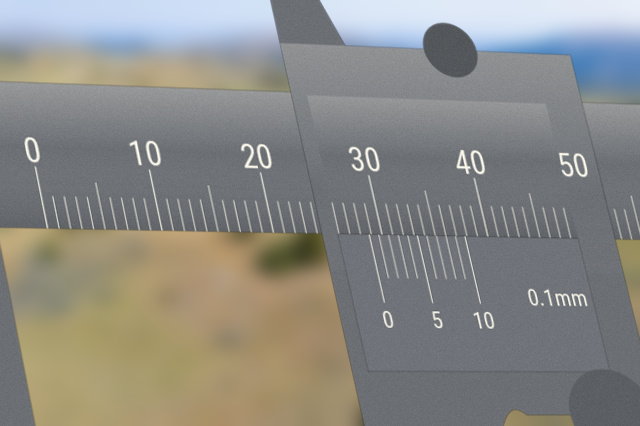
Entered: 28.8 mm
